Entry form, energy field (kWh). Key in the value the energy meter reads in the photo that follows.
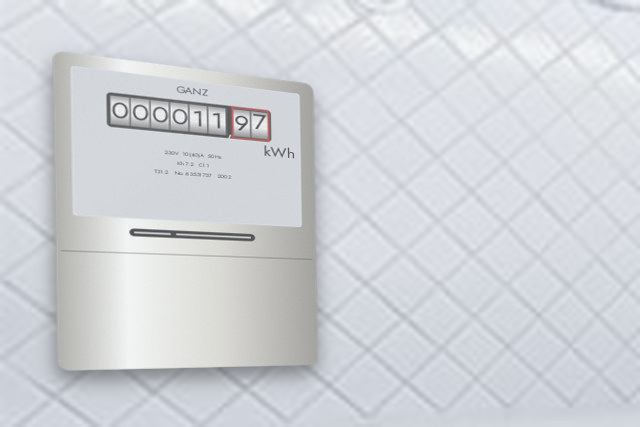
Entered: 11.97 kWh
